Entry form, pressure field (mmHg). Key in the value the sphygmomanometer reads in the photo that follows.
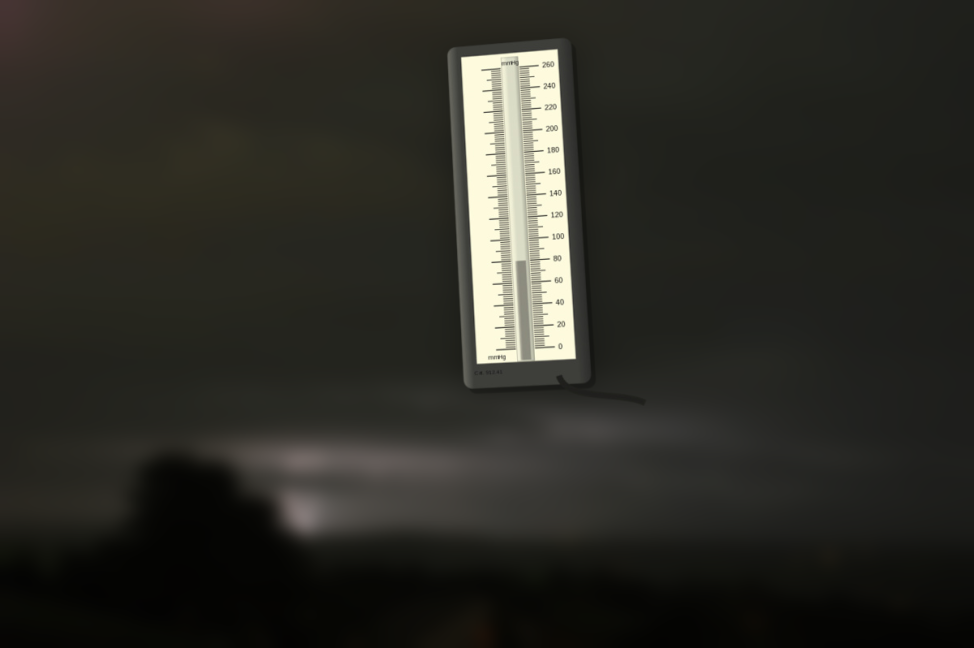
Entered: 80 mmHg
